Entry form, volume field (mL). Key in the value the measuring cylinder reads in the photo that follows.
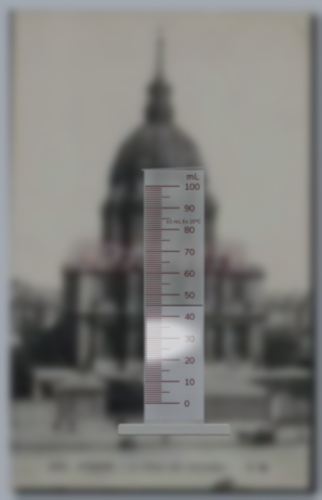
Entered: 45 mL
